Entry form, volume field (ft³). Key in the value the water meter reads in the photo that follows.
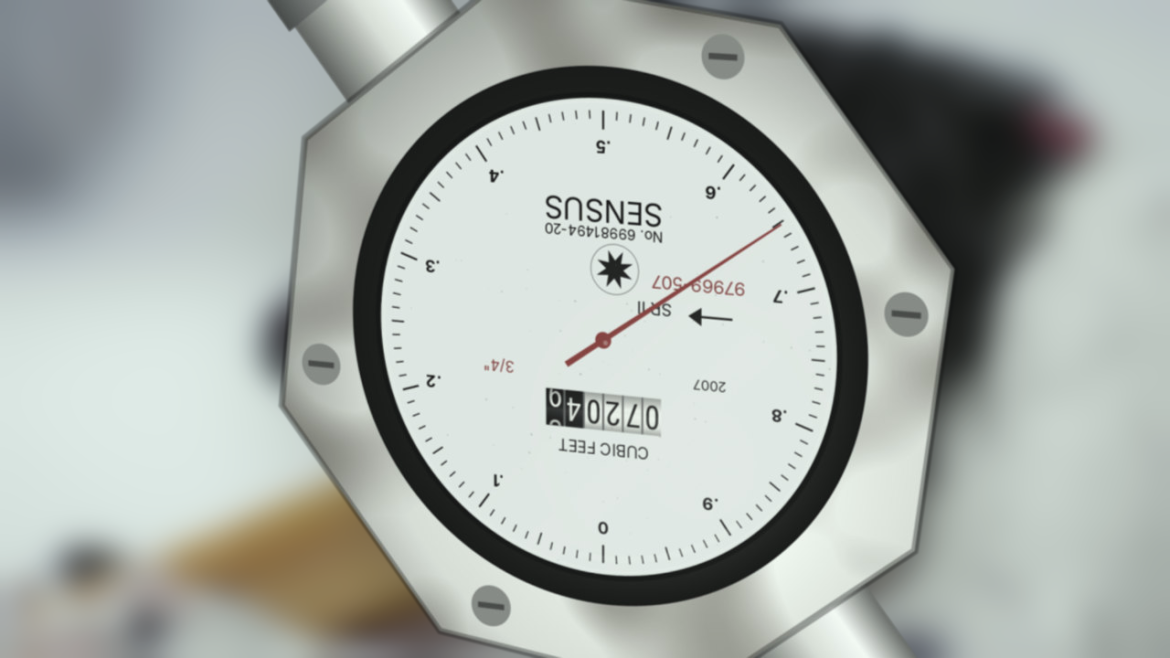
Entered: 72048.65 ft³
